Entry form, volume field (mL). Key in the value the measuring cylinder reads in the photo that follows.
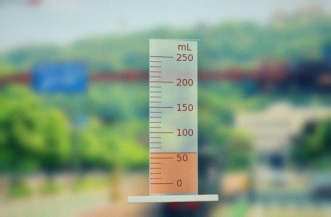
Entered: 60 mL
